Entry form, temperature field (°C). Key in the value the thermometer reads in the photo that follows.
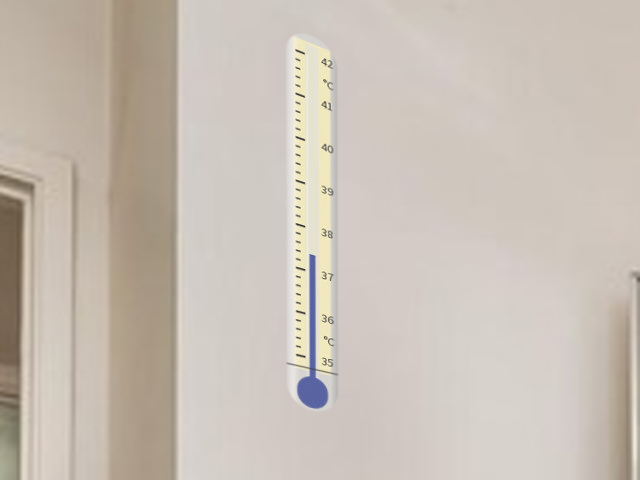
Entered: 37.4 °C
